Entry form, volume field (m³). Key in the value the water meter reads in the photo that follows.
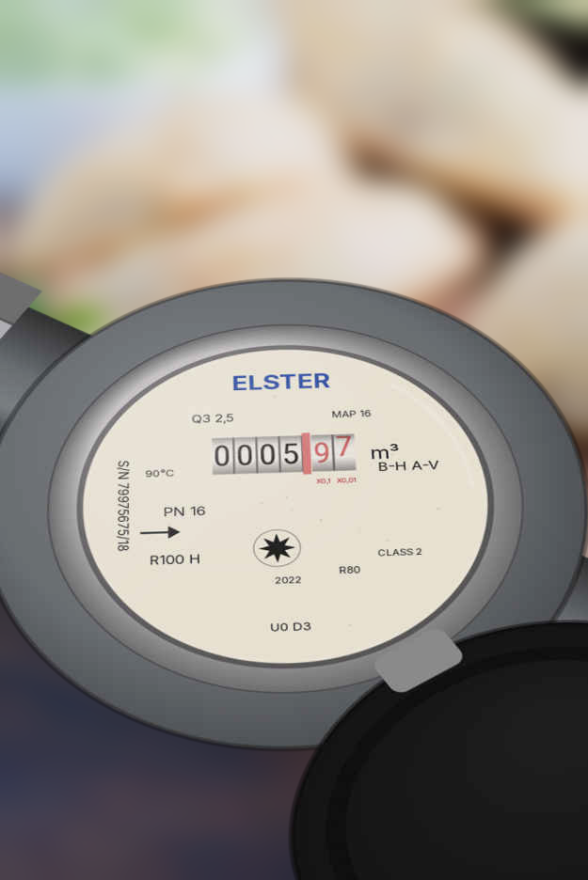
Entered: 5.97 m³
